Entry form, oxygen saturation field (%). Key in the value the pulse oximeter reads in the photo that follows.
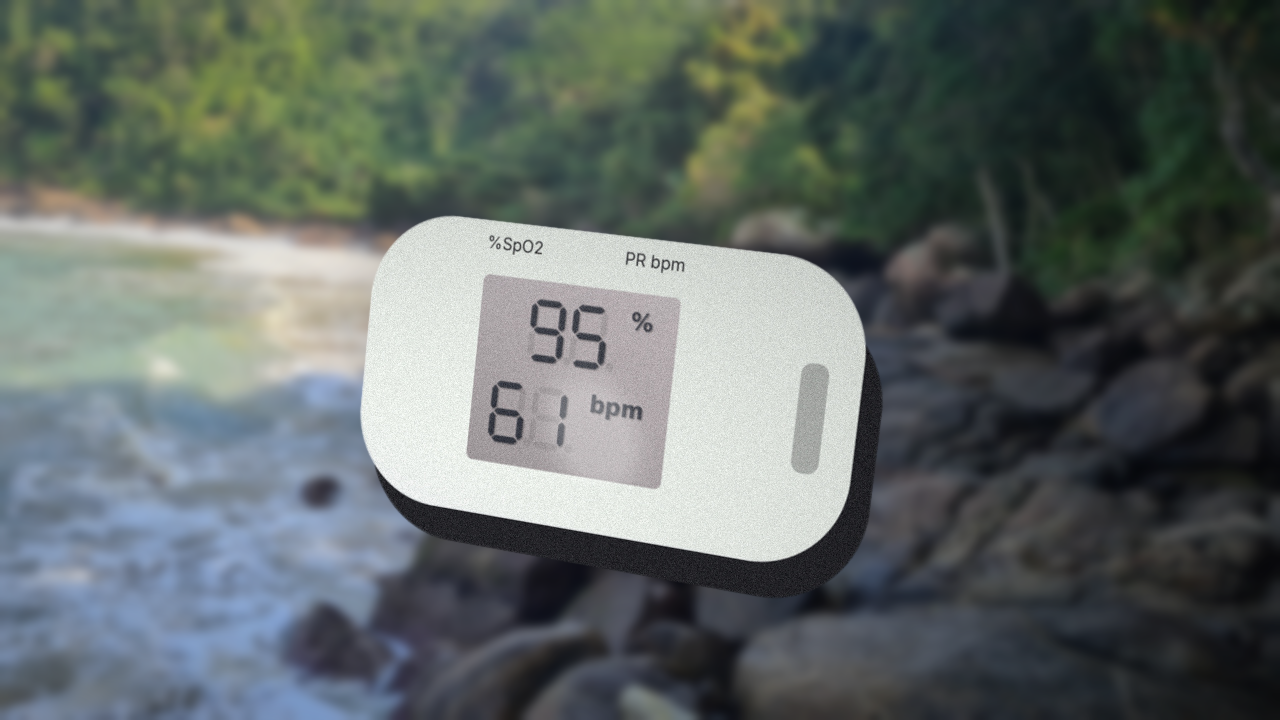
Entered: 95 %
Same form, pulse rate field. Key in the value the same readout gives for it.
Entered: 61 bpm
